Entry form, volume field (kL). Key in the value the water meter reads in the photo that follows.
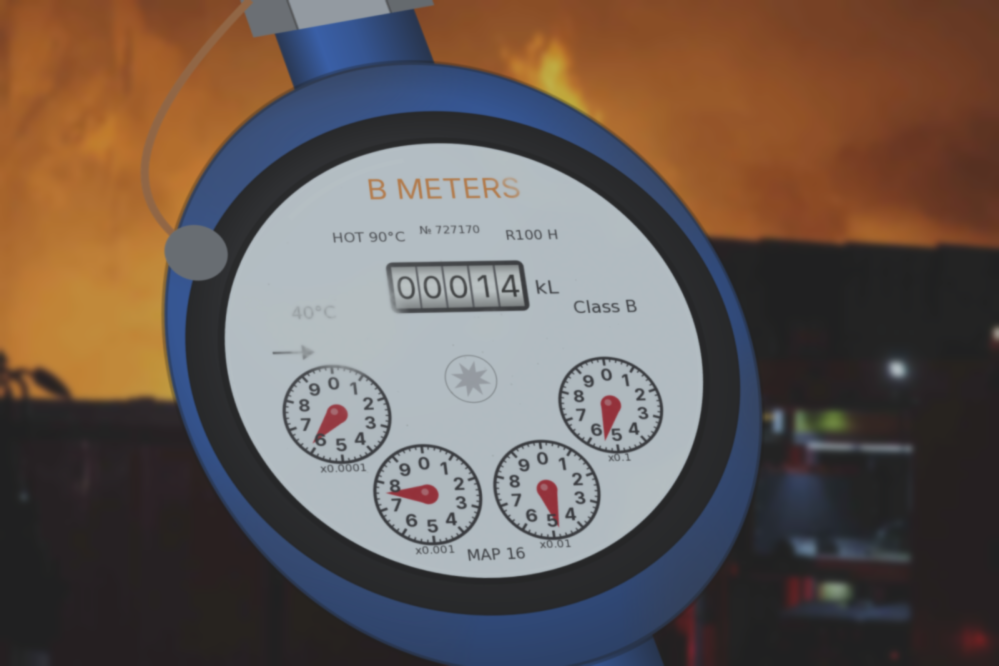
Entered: 14.5476 kL
